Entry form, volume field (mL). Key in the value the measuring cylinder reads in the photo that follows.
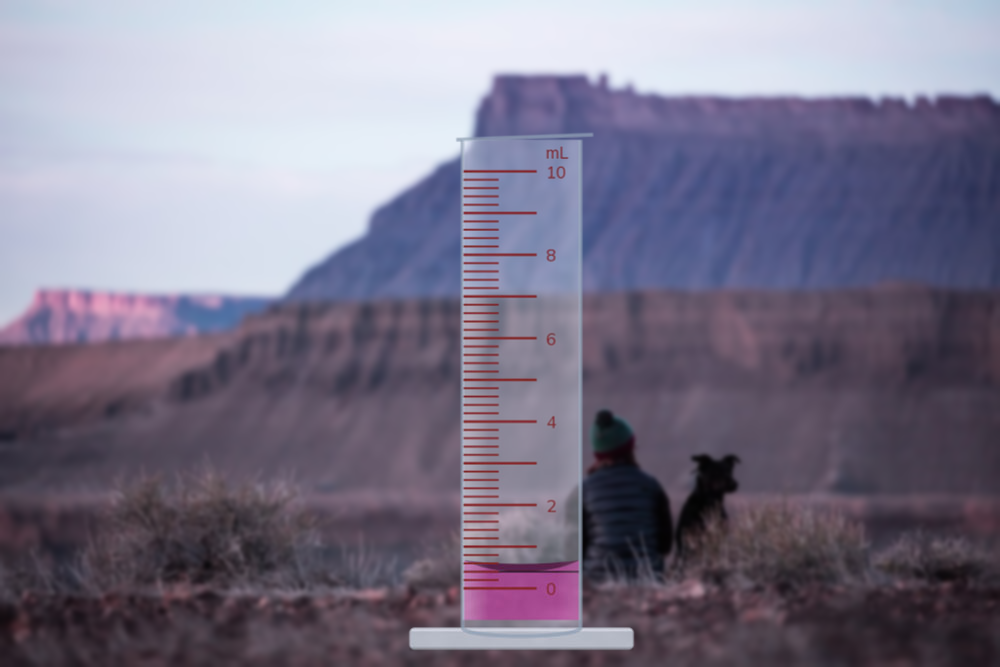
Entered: 0.4 mL
